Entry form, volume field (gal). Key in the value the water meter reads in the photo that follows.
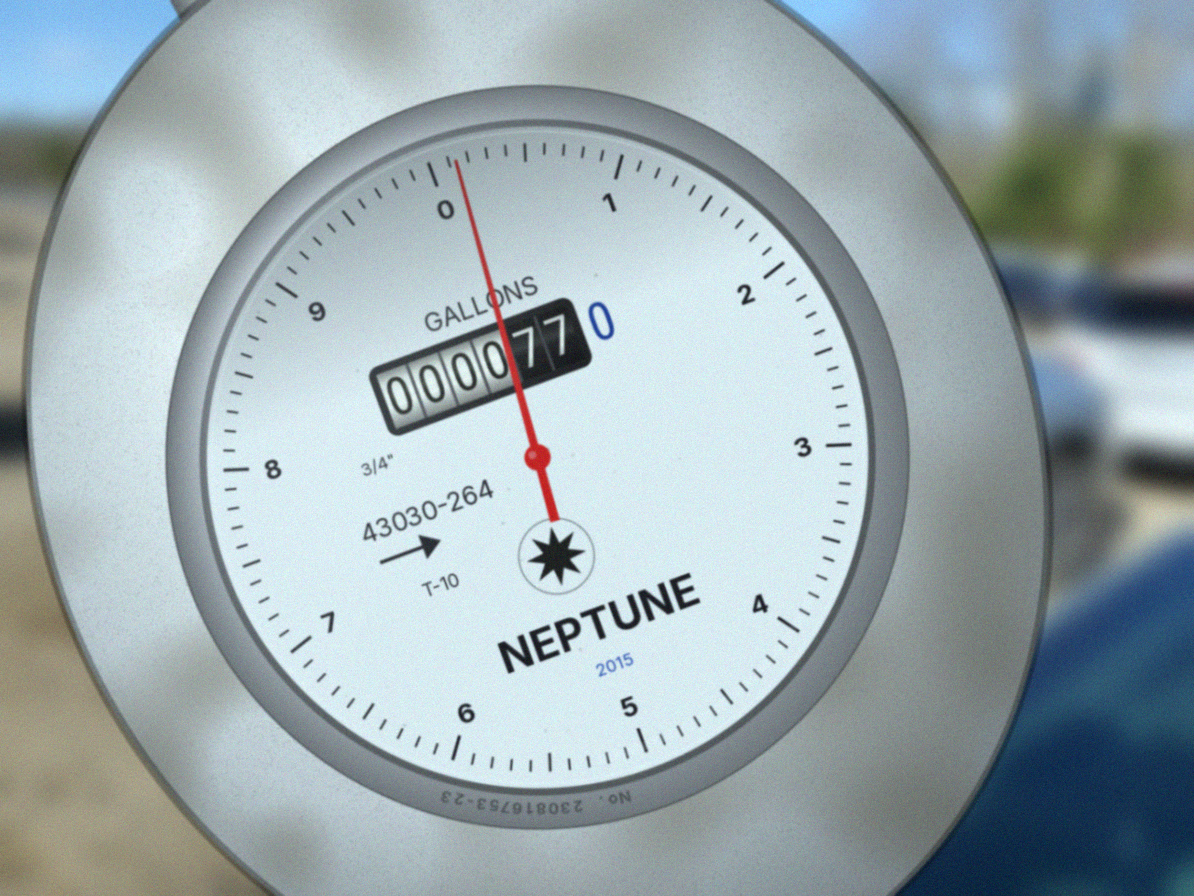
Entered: 770.1 gal
